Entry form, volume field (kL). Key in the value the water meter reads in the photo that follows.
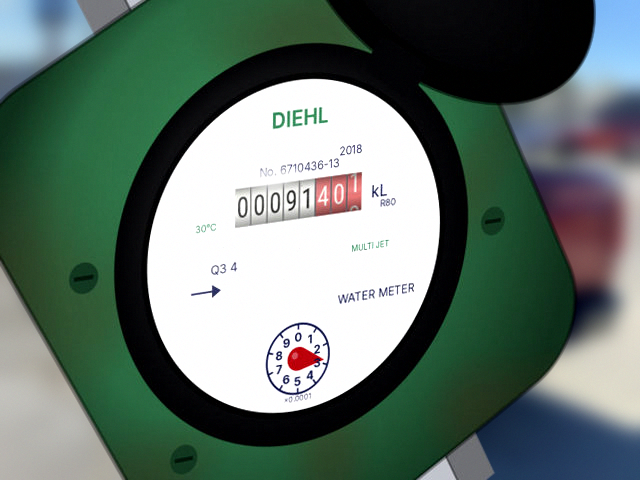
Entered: 91.4012 kL
